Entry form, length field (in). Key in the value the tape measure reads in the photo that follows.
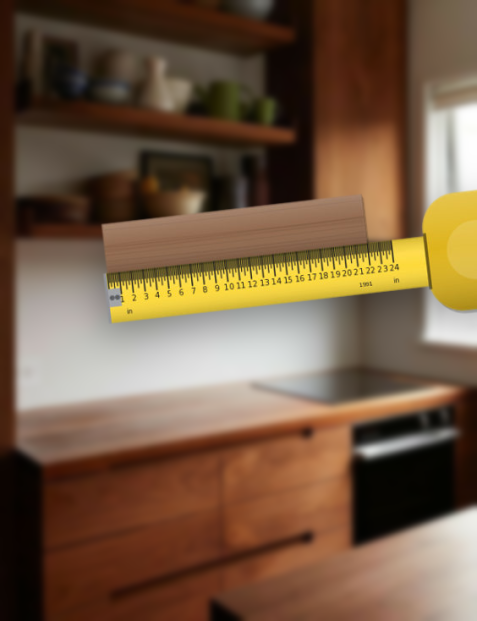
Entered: 22 in
